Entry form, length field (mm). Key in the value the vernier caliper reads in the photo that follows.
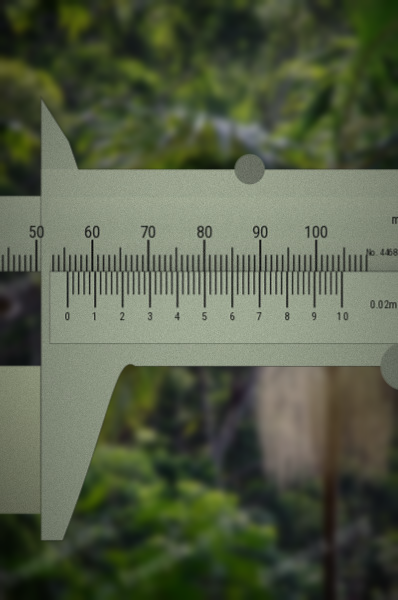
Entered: 55.6 mm
